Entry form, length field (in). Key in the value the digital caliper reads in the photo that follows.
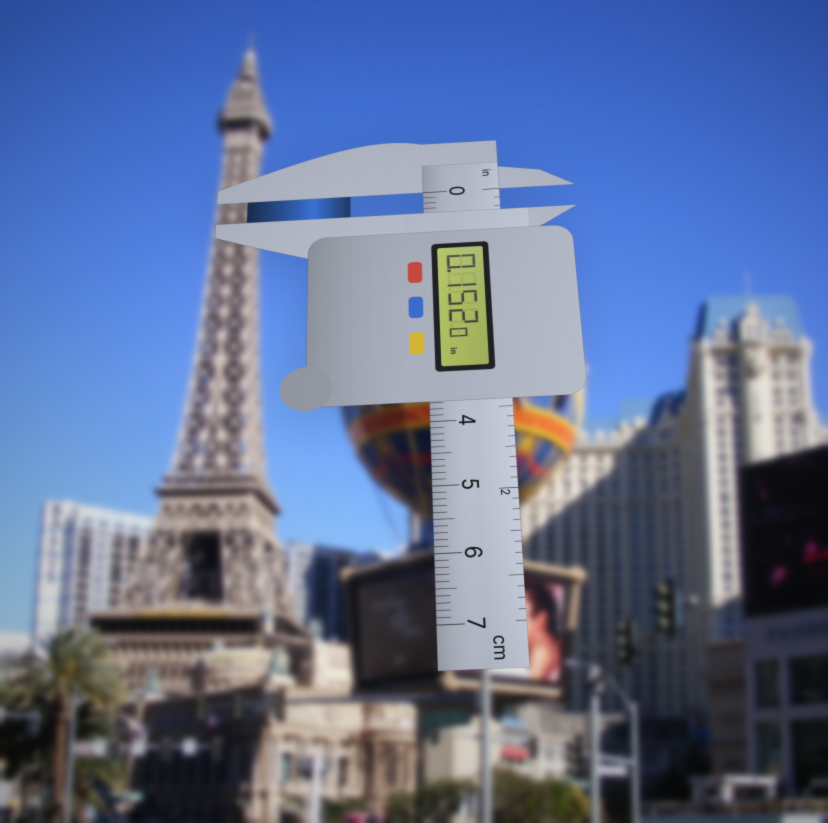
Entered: 0.1520 in
